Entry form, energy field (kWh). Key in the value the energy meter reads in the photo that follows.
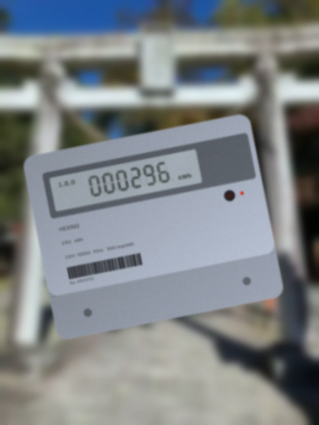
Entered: 296 kWh
